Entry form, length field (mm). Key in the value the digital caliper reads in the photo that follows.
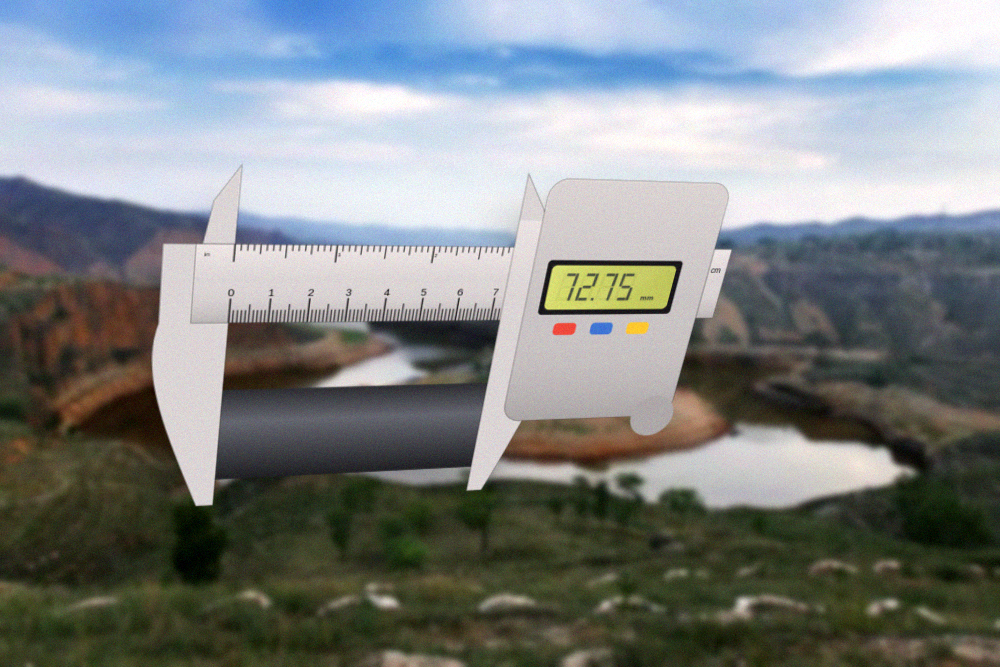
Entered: 72.75 mm
